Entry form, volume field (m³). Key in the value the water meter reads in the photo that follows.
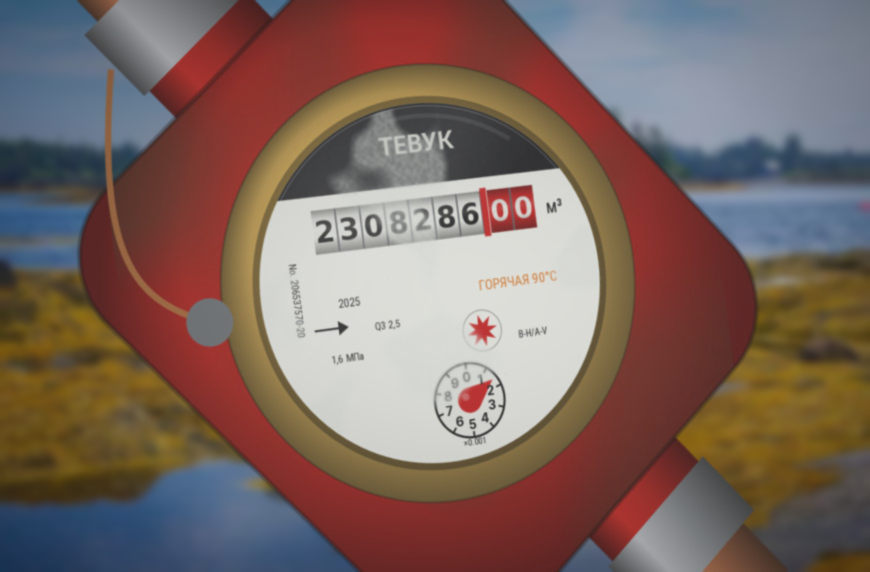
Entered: 2308286.001 m³
